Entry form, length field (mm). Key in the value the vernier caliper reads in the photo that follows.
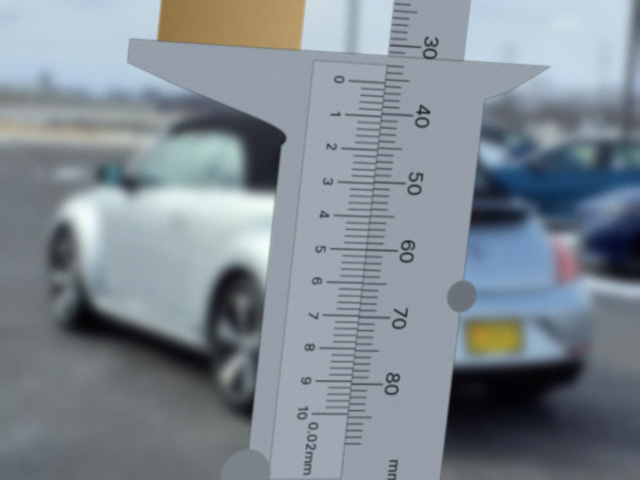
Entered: 35.5 mm
